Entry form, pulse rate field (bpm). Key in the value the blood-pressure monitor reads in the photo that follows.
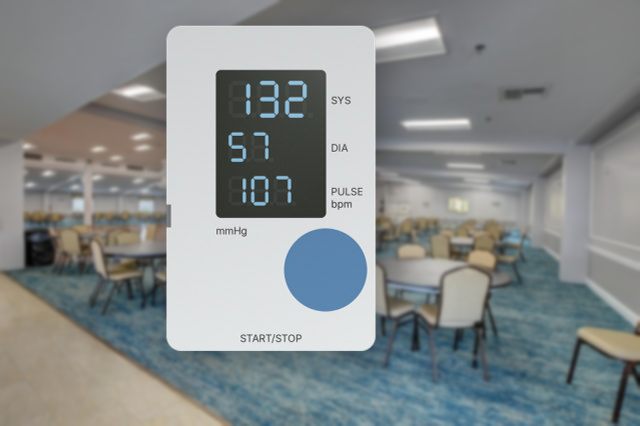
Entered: 107 bpm
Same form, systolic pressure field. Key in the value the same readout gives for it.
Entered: 132 mmHg
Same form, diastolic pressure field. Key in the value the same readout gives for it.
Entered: 57 mmHg
